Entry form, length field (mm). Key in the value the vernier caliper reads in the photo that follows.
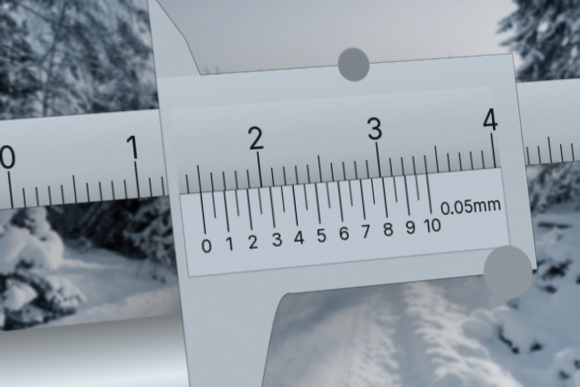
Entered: 15.0 mm
